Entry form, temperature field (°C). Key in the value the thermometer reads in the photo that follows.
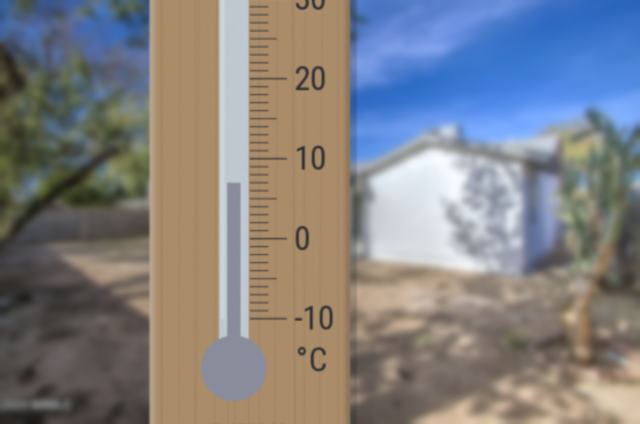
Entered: 7 °C
